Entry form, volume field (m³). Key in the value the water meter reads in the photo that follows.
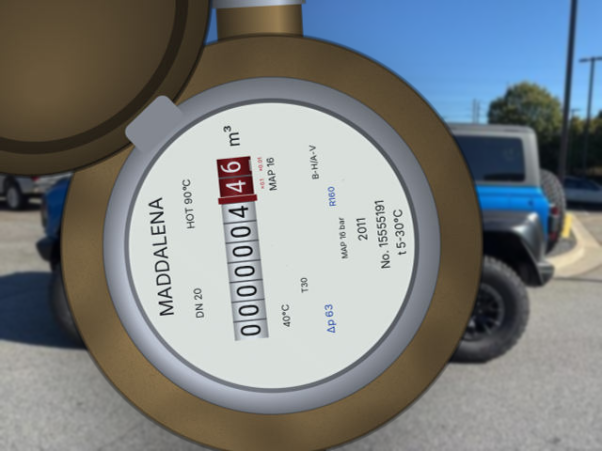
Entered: 4.46 m³
